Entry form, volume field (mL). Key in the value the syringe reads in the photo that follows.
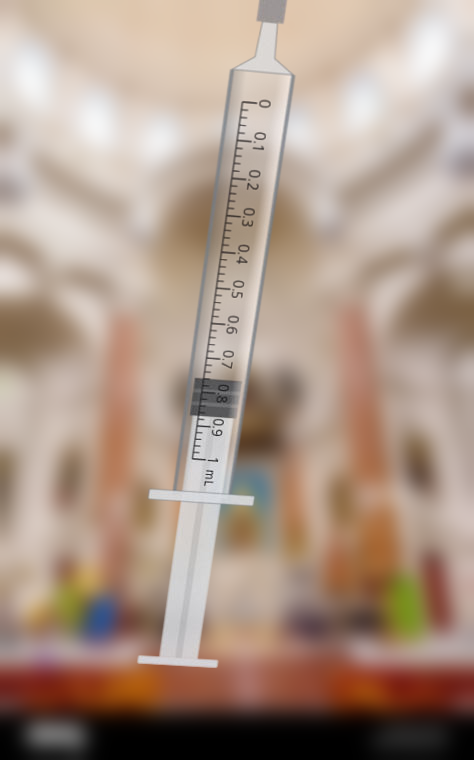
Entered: 0.76 mL
